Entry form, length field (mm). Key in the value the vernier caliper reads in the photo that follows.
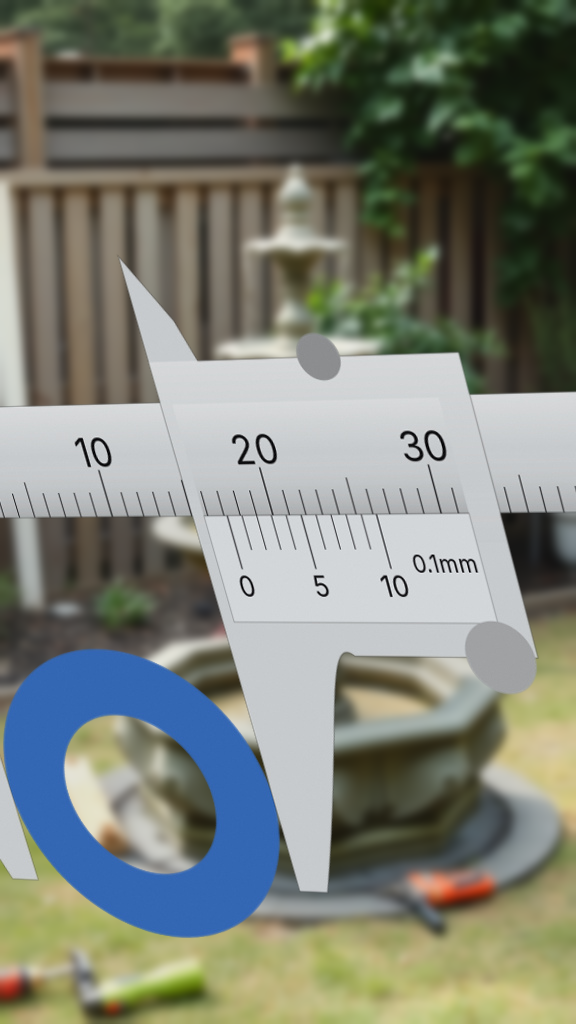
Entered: 17.2 mm
